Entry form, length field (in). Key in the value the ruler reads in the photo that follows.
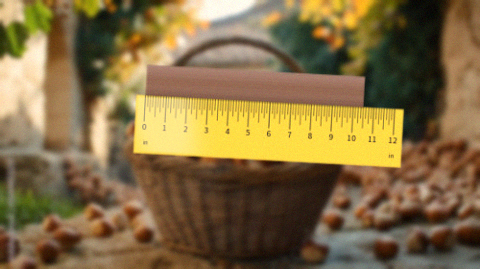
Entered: 10.5 in
